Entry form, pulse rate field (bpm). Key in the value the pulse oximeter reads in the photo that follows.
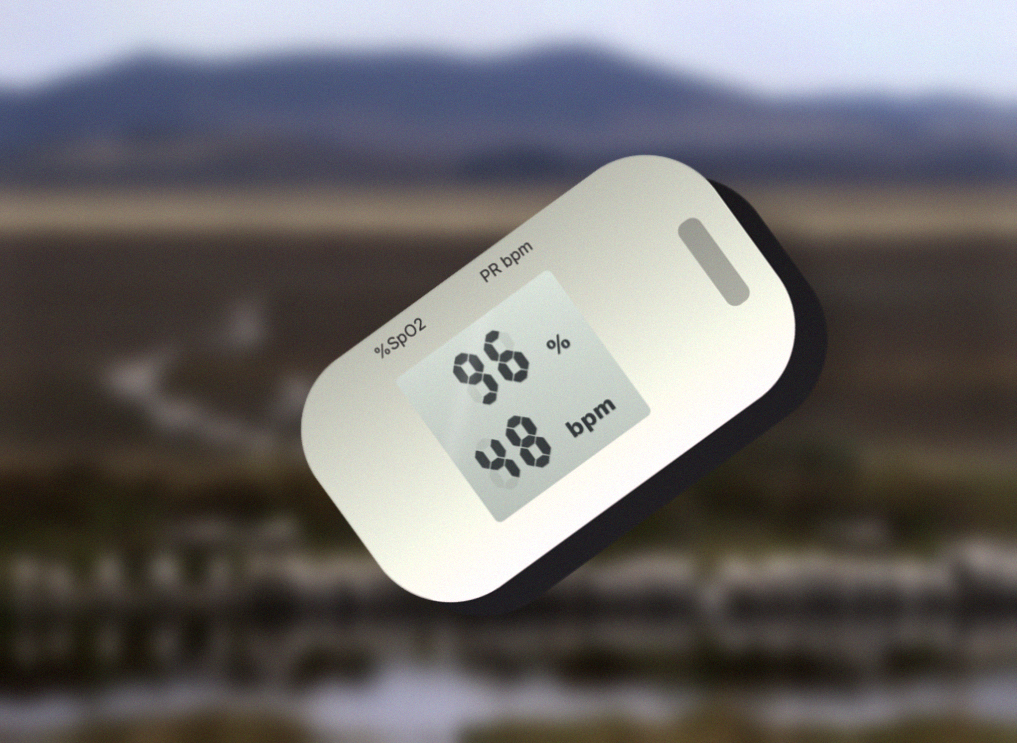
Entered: 48 bpm
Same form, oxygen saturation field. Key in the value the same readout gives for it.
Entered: 96 %
